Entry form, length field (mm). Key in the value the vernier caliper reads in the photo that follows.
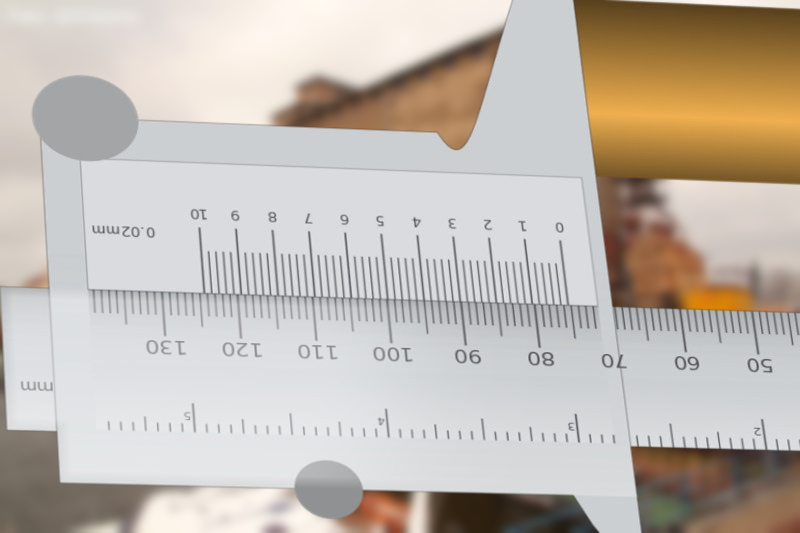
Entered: 75.4 mm
